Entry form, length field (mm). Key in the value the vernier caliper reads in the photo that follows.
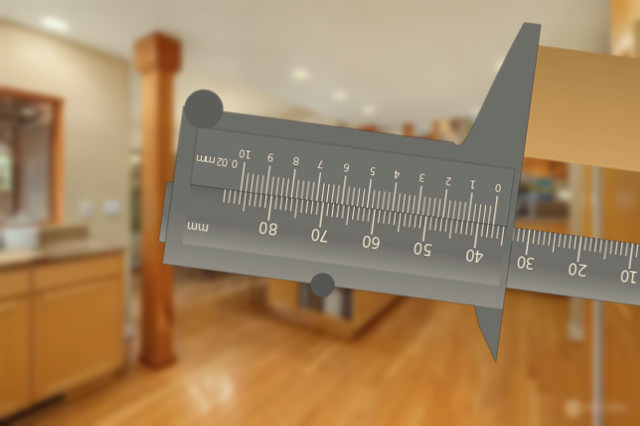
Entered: 37.0 mm
